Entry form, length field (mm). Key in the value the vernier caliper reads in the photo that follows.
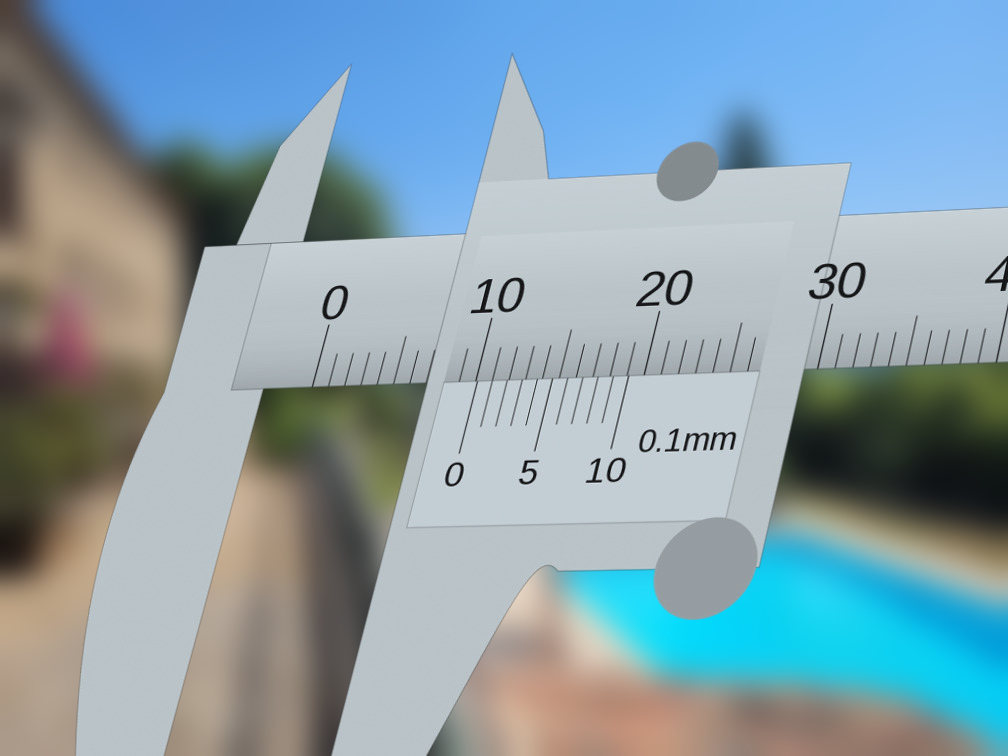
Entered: 10.1 mm
